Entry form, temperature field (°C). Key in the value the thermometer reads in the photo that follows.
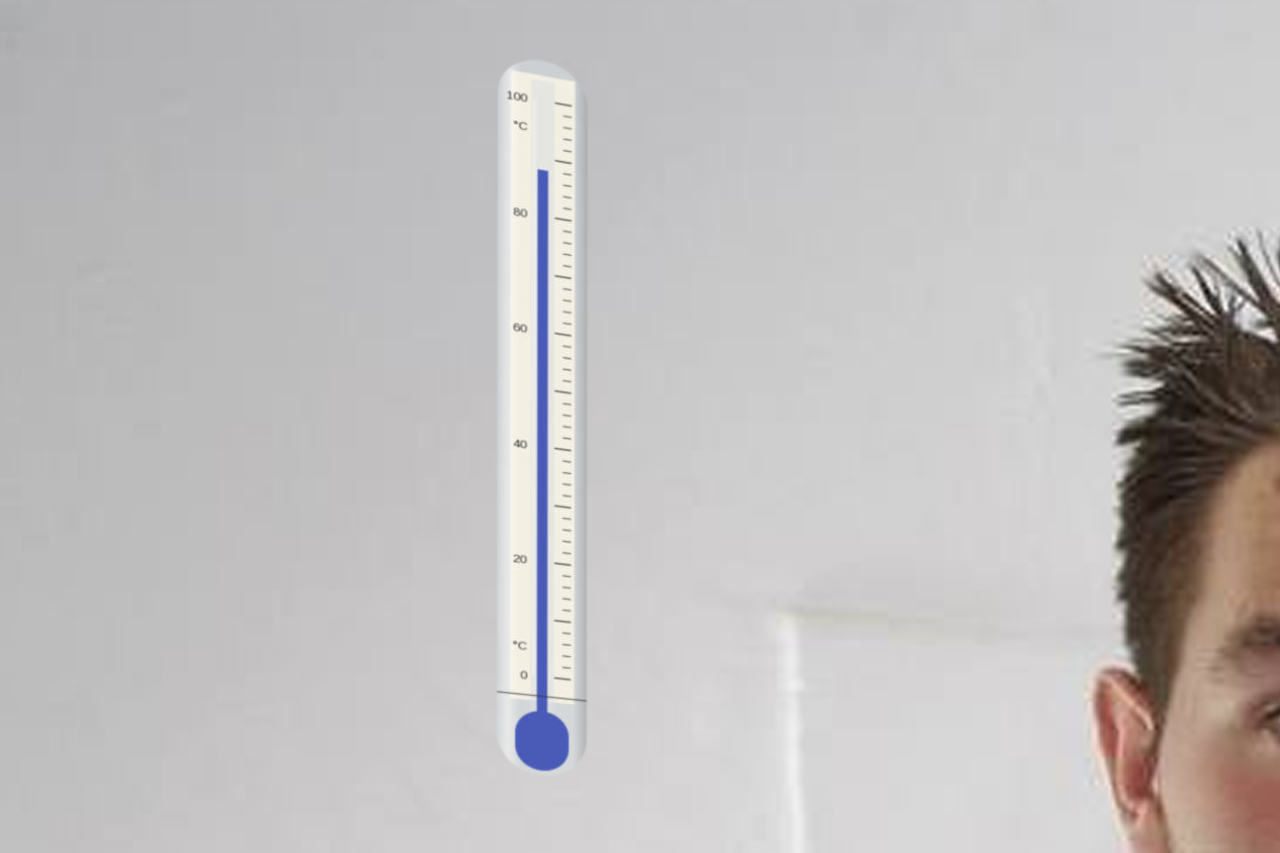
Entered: 88 °C
